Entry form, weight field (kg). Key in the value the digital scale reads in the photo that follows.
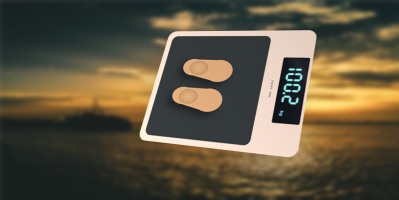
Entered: 100.2 kg
